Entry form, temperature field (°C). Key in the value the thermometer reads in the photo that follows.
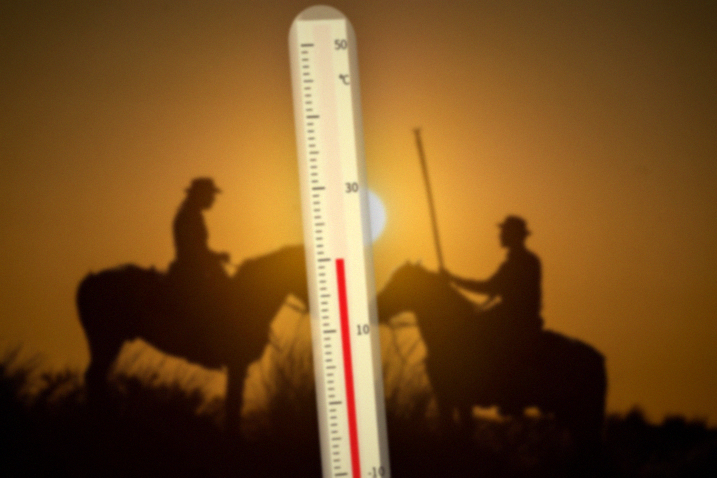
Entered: 20 °C
